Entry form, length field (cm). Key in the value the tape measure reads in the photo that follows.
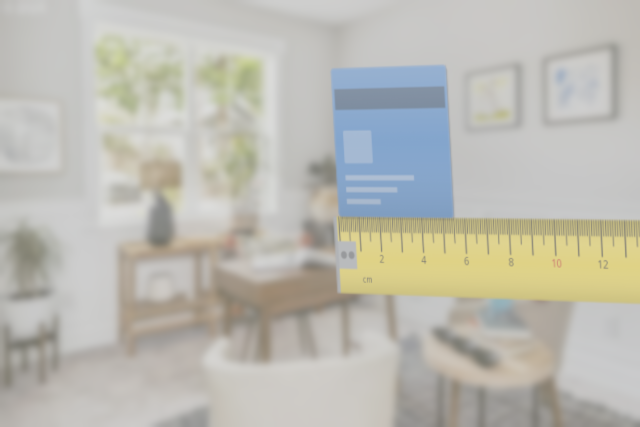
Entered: 5.5 cm
